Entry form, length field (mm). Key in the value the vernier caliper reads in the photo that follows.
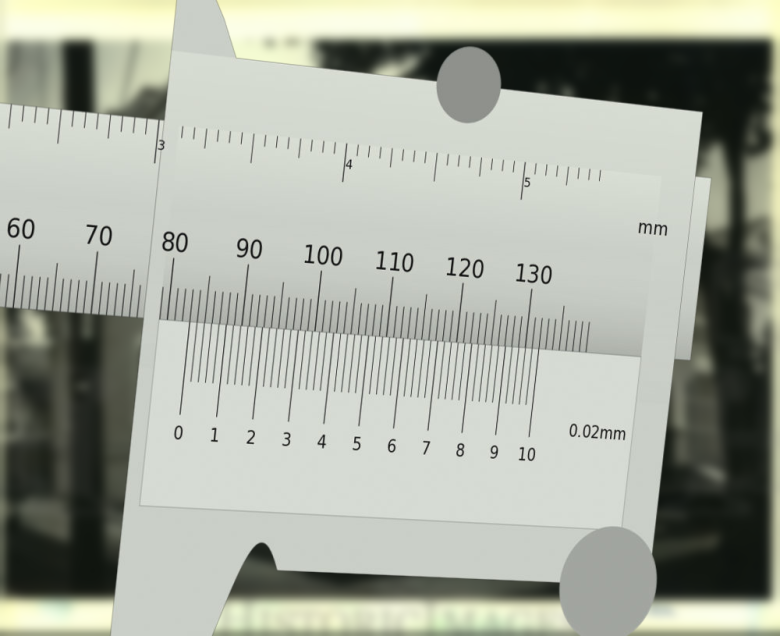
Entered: 83.0 mm
